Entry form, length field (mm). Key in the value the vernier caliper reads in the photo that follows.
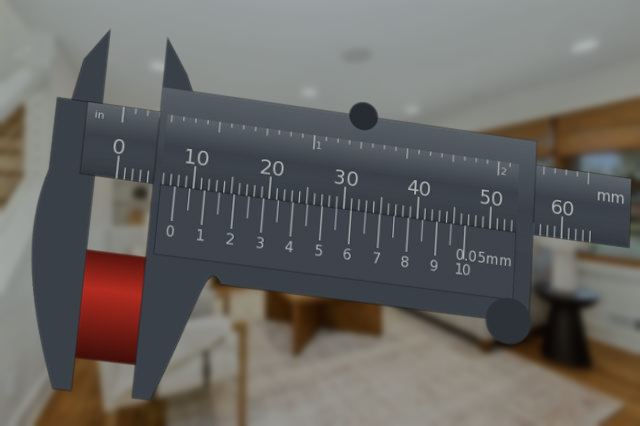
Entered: 7.6 mm
